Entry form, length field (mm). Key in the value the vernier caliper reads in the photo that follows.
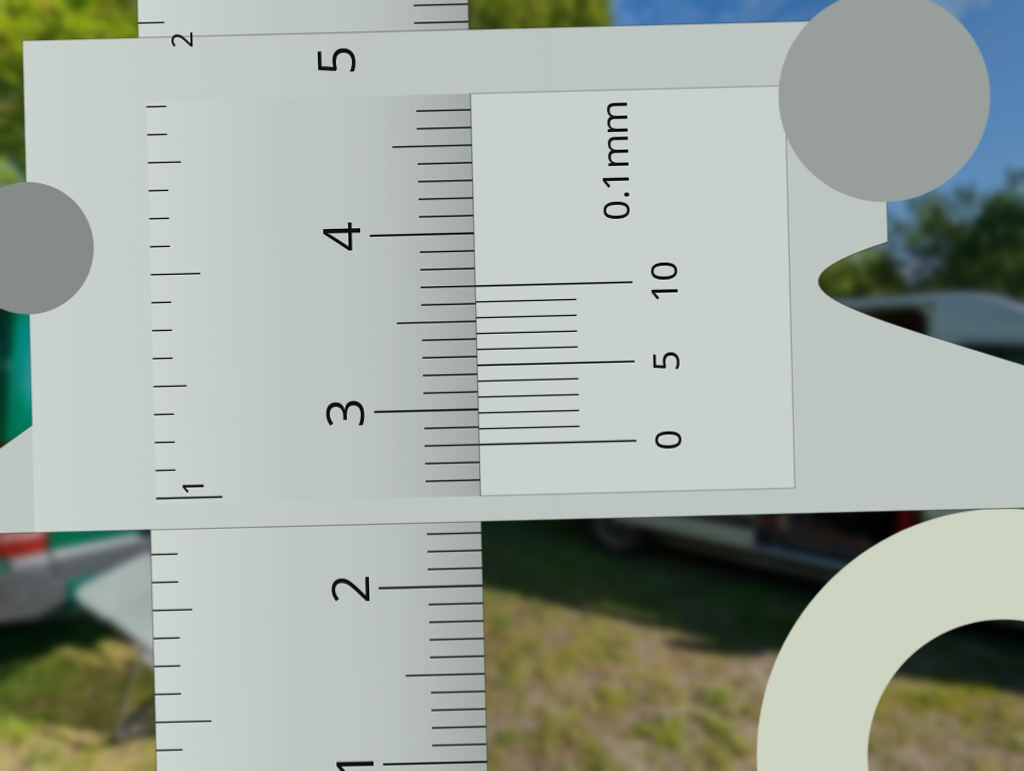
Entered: 28.0 mm
